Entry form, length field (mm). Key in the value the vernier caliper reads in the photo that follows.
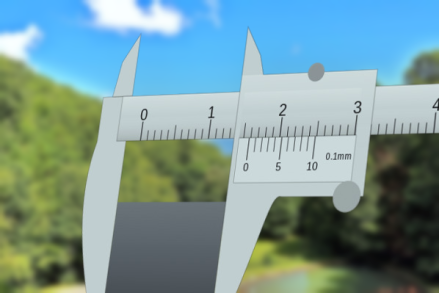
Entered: 15.8 mm
